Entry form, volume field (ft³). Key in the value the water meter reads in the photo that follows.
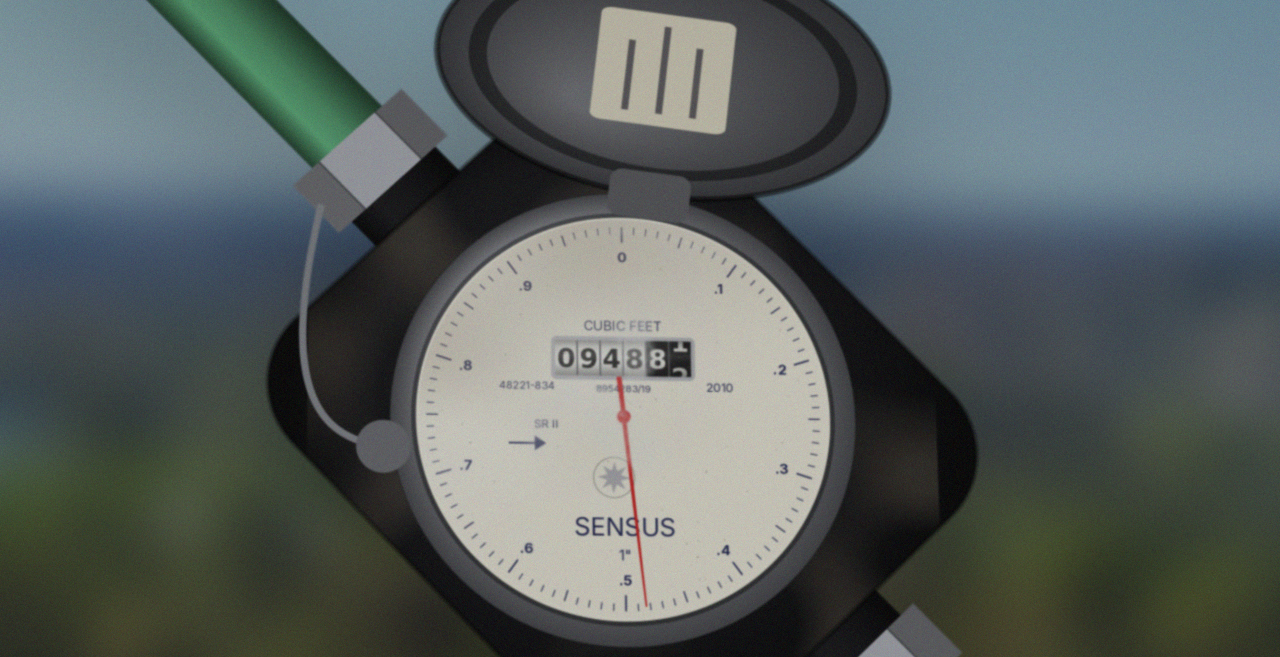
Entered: 94881.48 ft³
